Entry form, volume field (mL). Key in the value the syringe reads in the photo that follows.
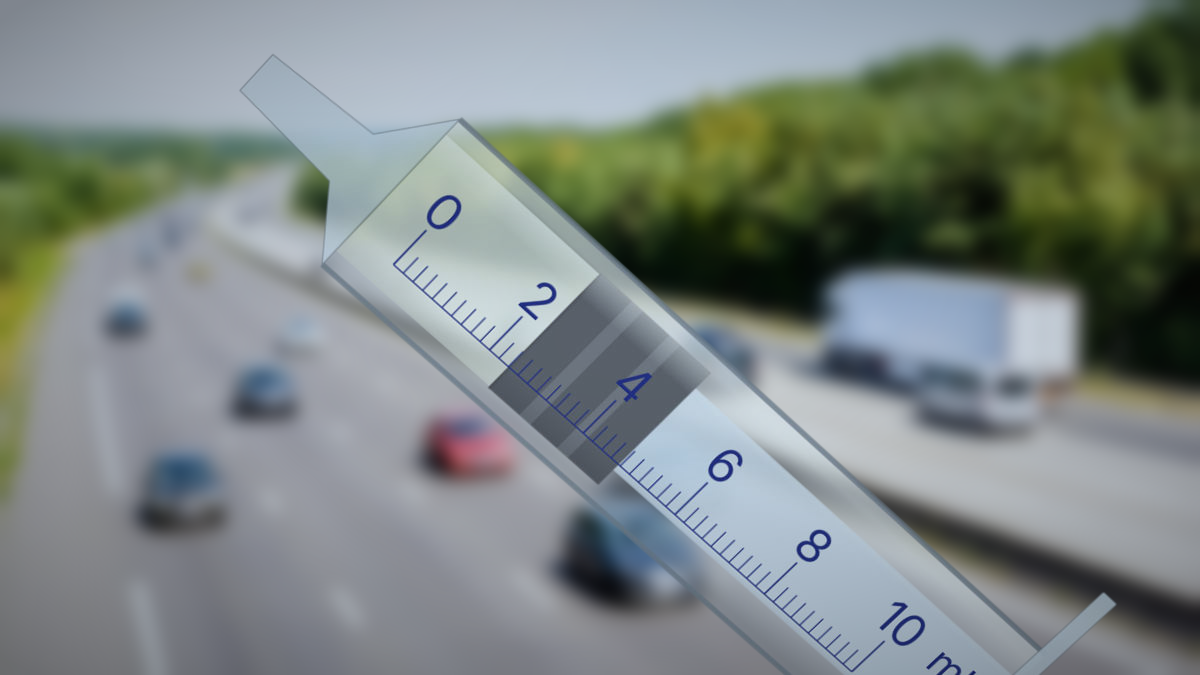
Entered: 2.4 mL
